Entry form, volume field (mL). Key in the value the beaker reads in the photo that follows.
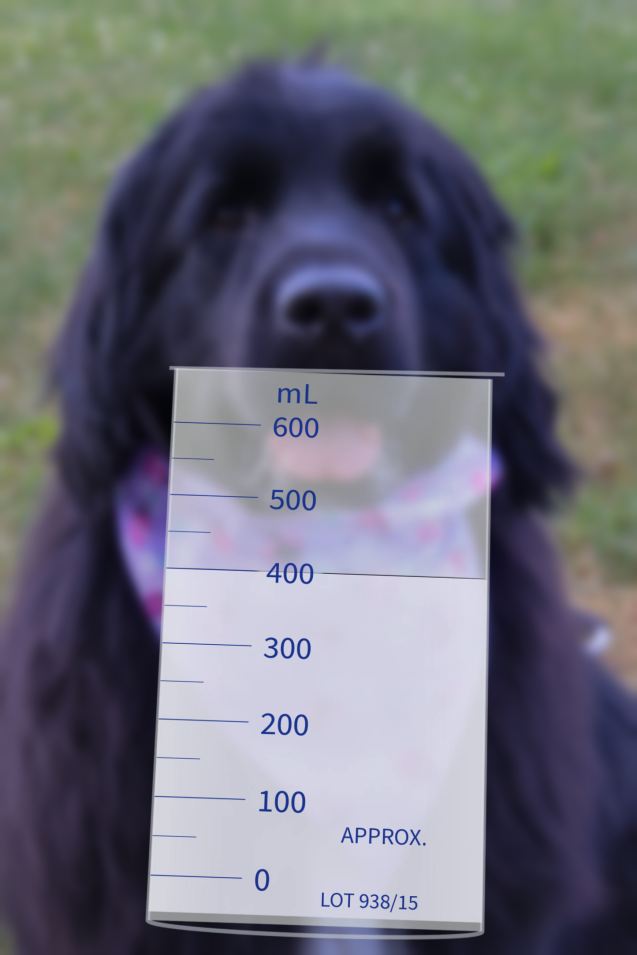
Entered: 400 mL
